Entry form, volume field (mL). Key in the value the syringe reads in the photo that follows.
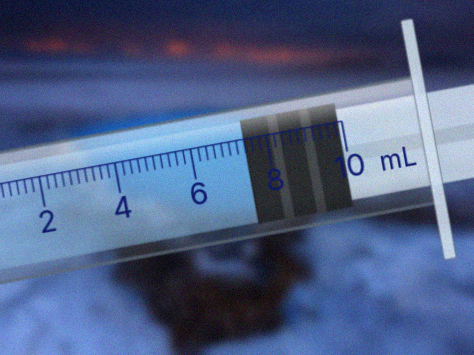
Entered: 7.4 mL
